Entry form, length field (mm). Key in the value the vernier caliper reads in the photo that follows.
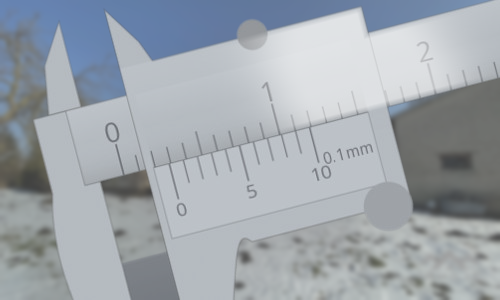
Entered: 2.9 mm
